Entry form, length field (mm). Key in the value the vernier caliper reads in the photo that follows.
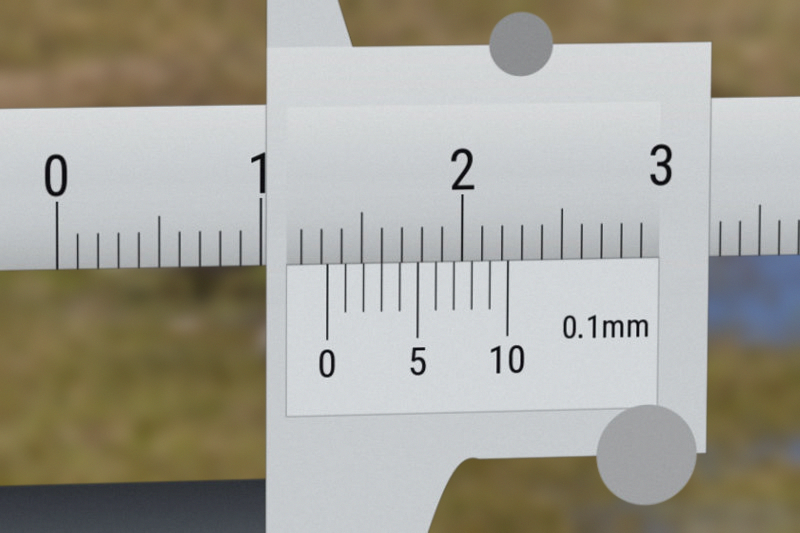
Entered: 13.3 mm
